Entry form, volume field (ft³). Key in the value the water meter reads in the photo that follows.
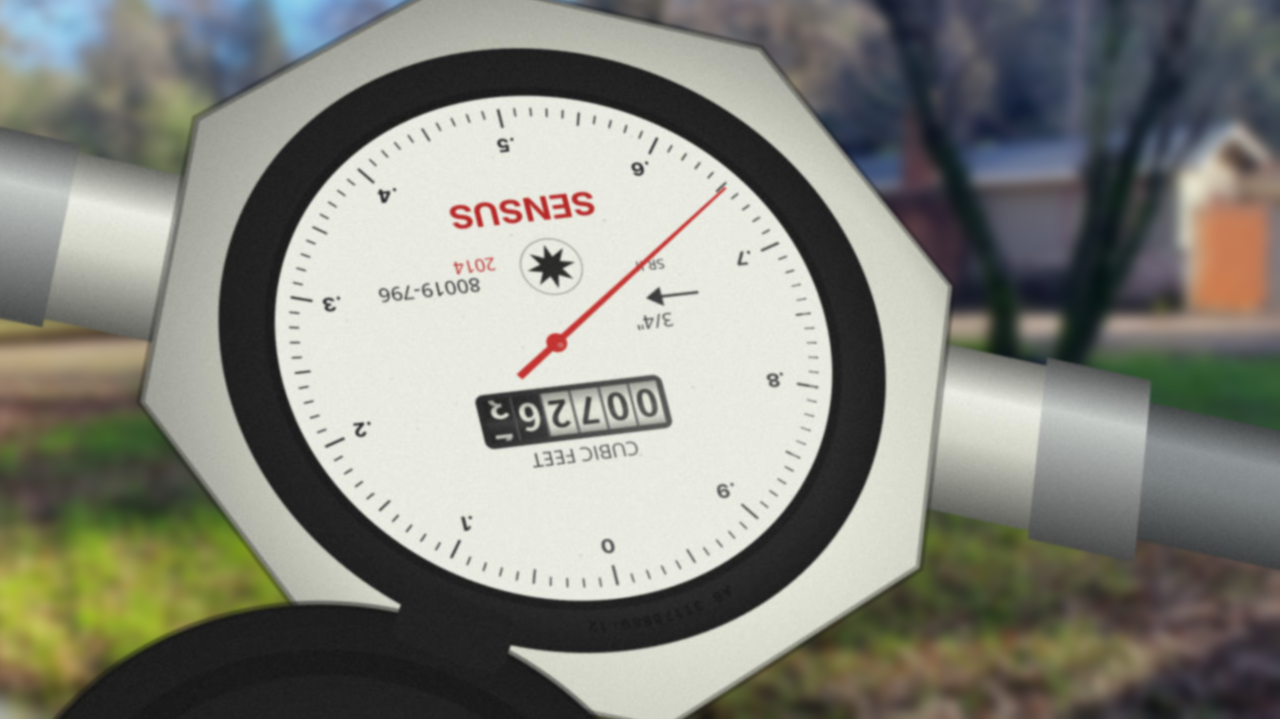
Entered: 7262.65 ft³
